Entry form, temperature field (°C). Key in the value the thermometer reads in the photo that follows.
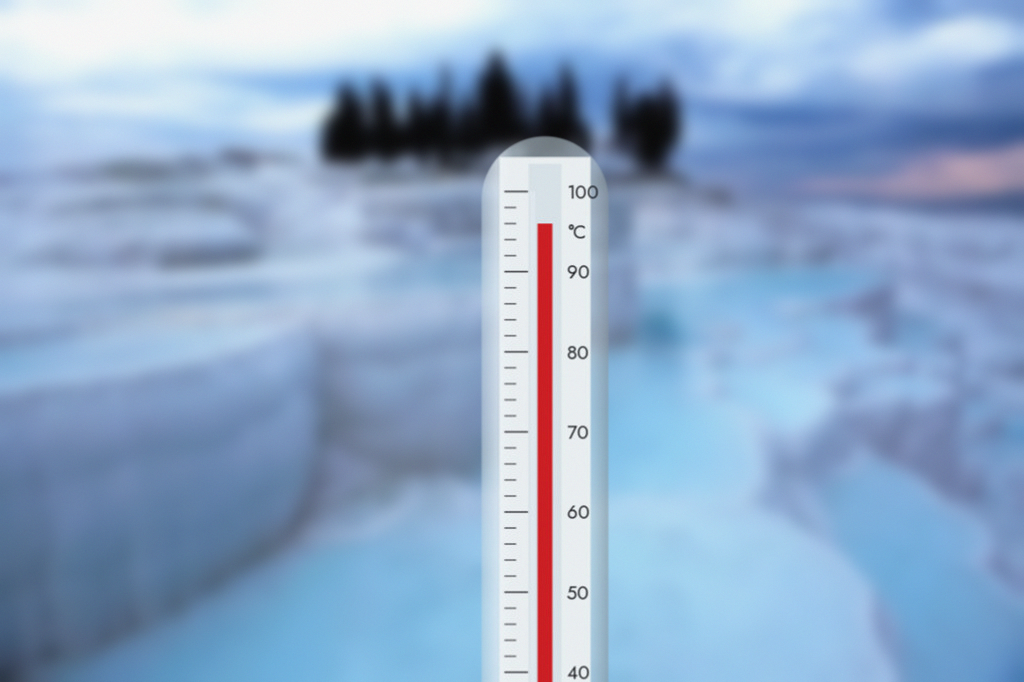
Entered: 96 °C
